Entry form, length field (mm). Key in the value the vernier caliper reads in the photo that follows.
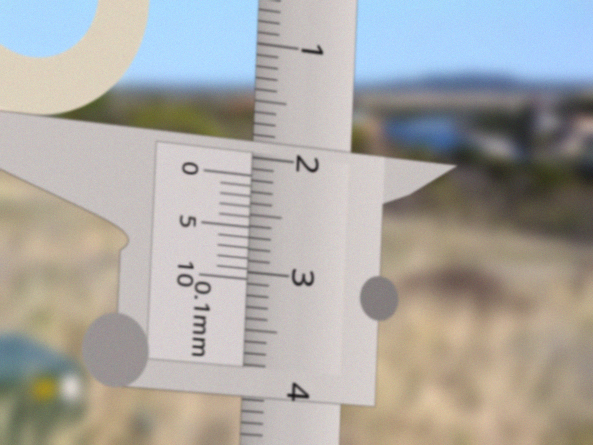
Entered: 21.6 mm
